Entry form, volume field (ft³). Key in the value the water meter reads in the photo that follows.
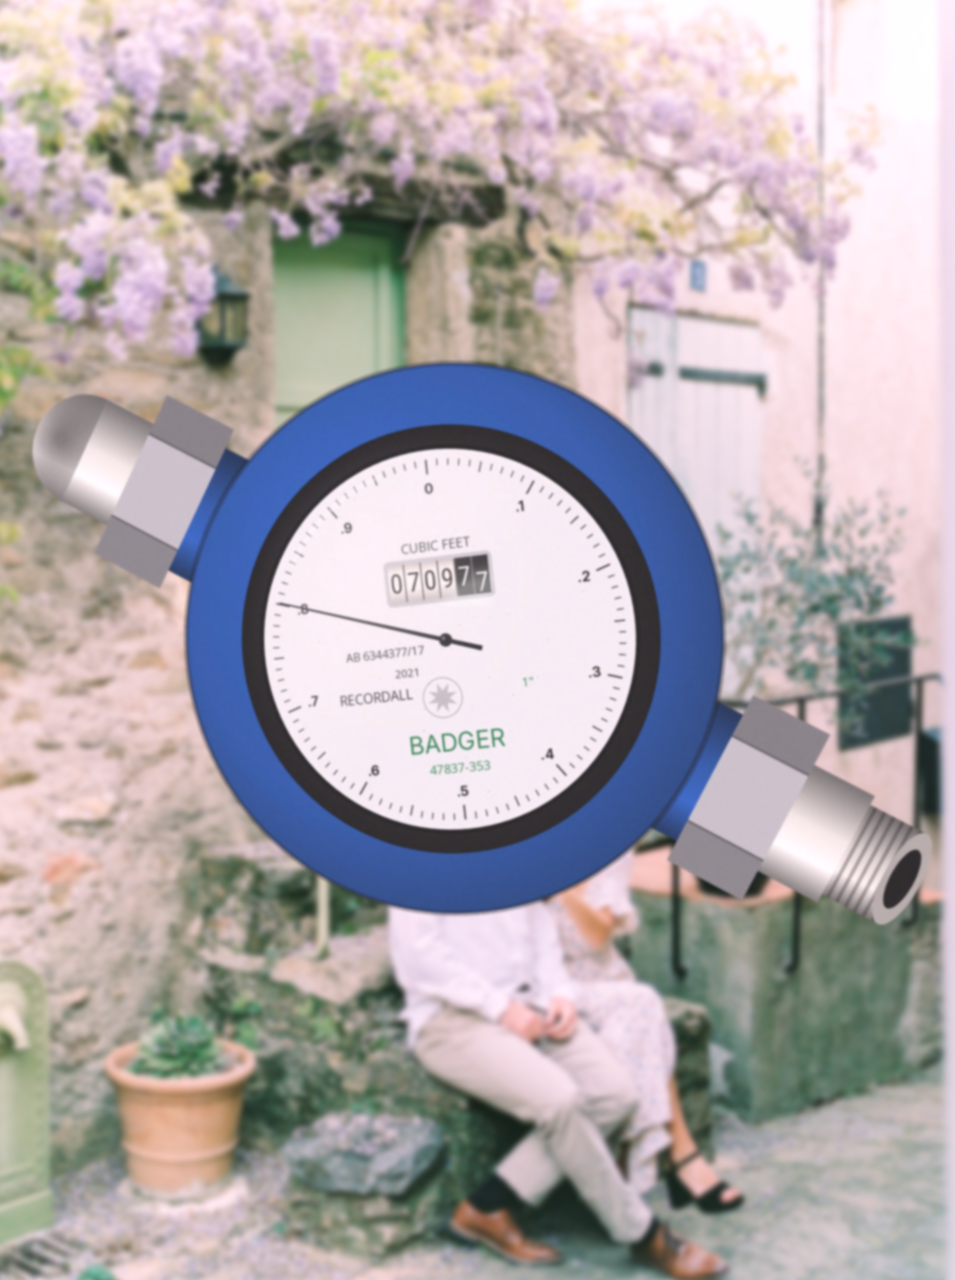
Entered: 70976.80 ft³
